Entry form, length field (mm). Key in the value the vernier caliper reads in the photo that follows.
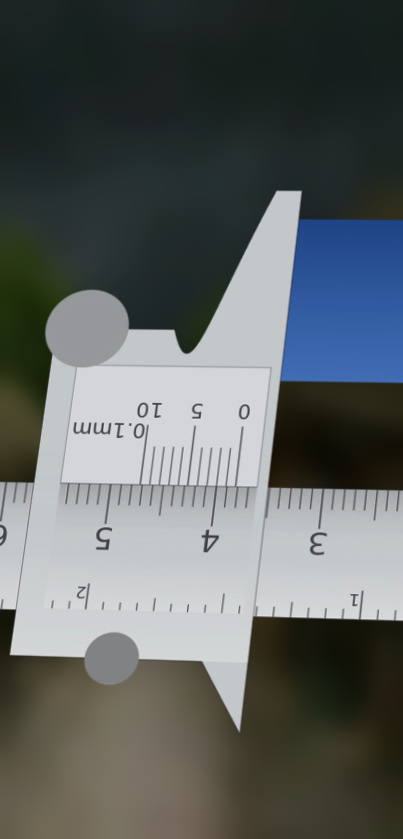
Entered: 38.2 mm
